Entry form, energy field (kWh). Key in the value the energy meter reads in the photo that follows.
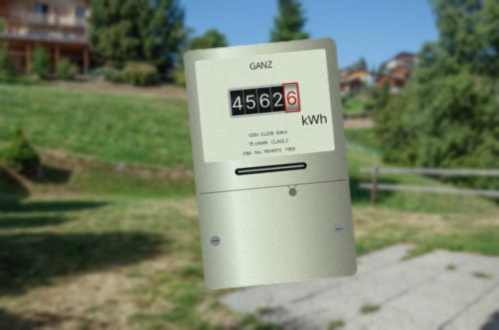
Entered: 4562.6 kWh
